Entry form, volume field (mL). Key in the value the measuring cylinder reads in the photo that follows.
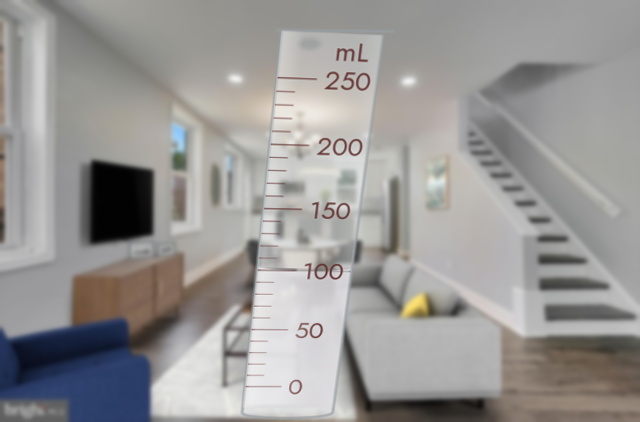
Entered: 100 mL
